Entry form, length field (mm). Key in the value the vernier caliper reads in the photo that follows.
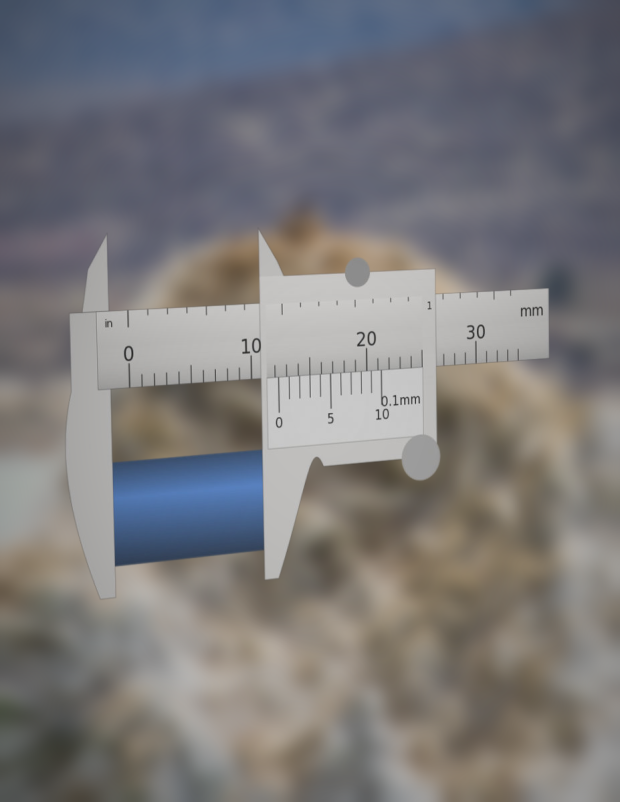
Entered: 12.3 mm
